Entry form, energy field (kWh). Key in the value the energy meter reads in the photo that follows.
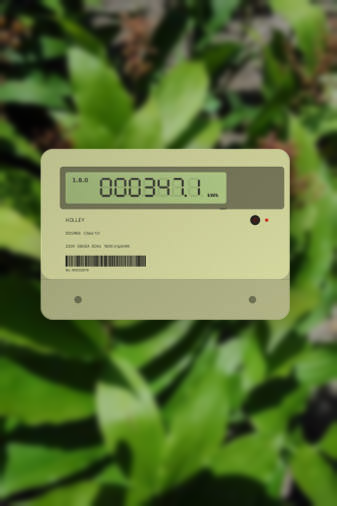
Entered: 347.1 kWh
